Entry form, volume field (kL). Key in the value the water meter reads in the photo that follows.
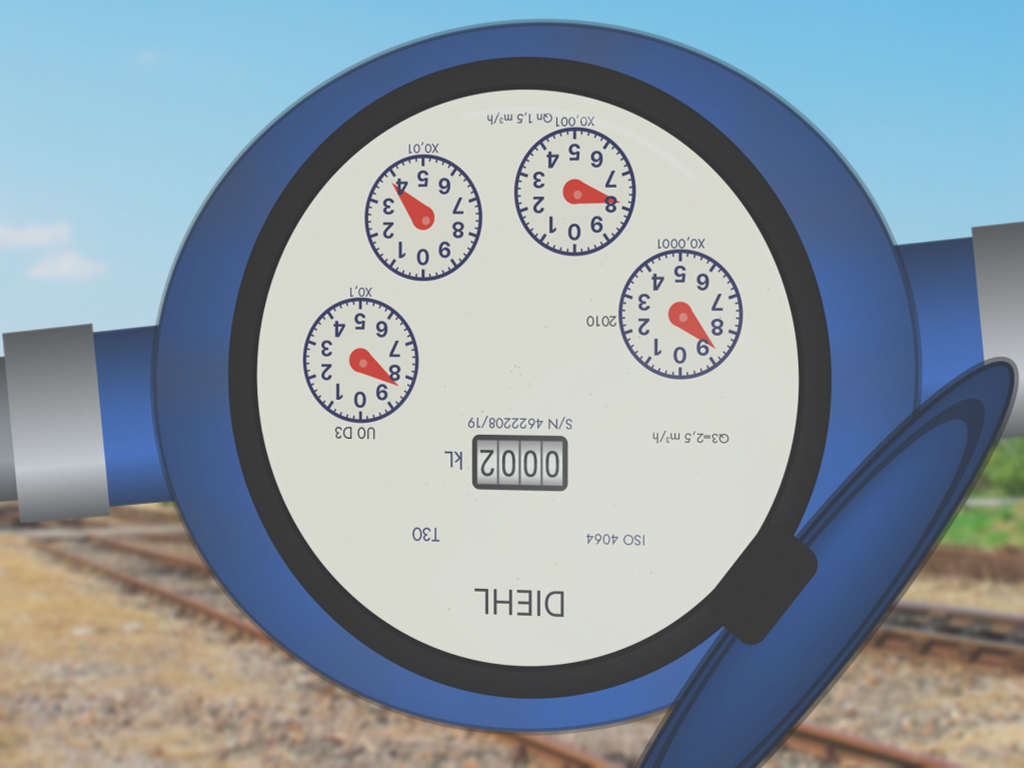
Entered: 2.8378 kL
